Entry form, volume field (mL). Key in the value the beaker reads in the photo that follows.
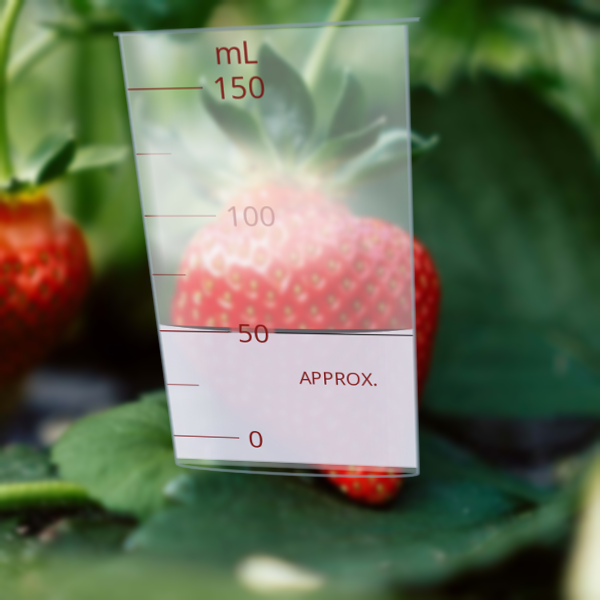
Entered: 50 mL
